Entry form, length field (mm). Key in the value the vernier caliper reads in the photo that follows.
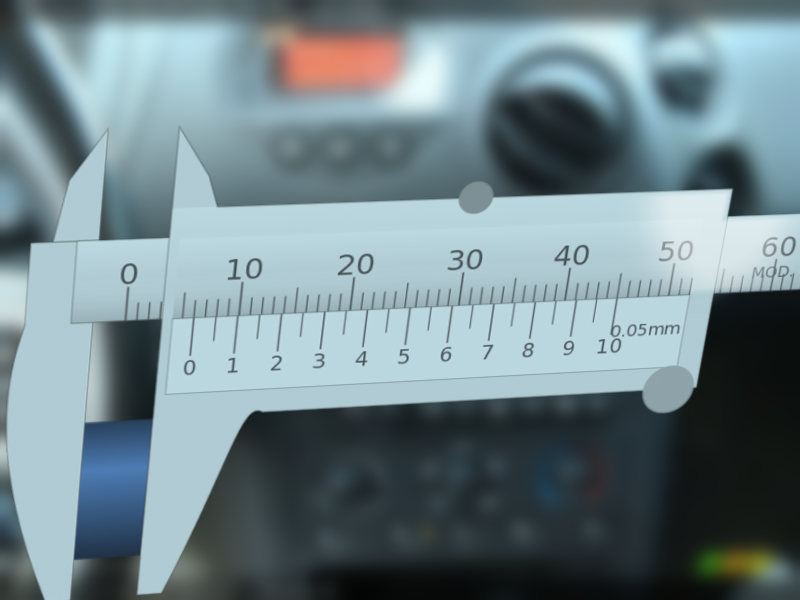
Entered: 6.0 mm
